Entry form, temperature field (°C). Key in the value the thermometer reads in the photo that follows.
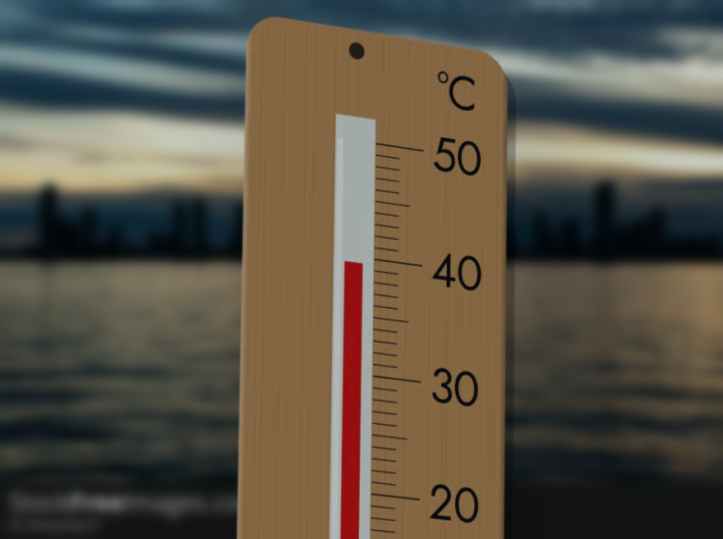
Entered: 39.5 °C
